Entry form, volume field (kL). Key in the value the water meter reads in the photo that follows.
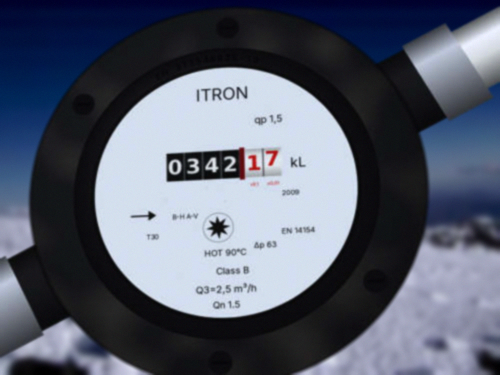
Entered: 342.17 kL
